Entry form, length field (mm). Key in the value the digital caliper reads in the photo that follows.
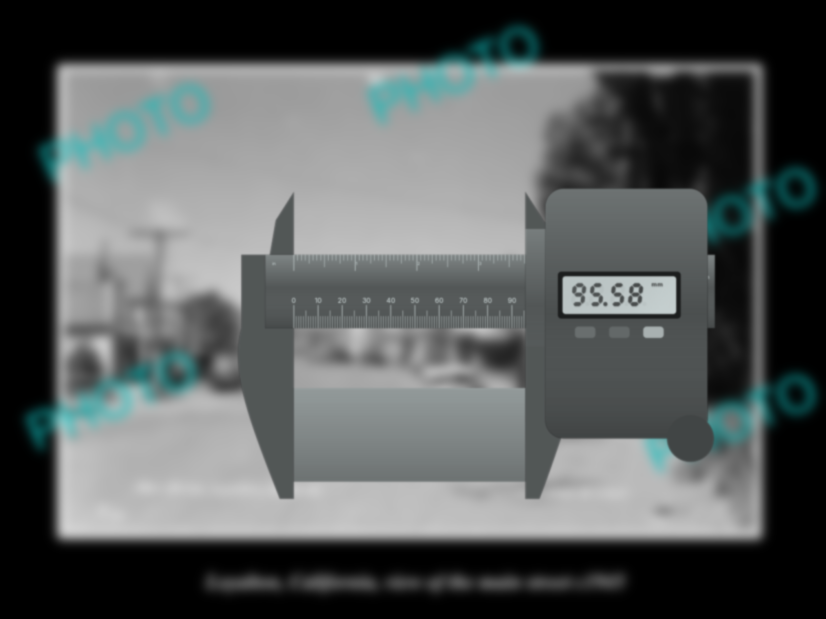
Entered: 95.58 mm
